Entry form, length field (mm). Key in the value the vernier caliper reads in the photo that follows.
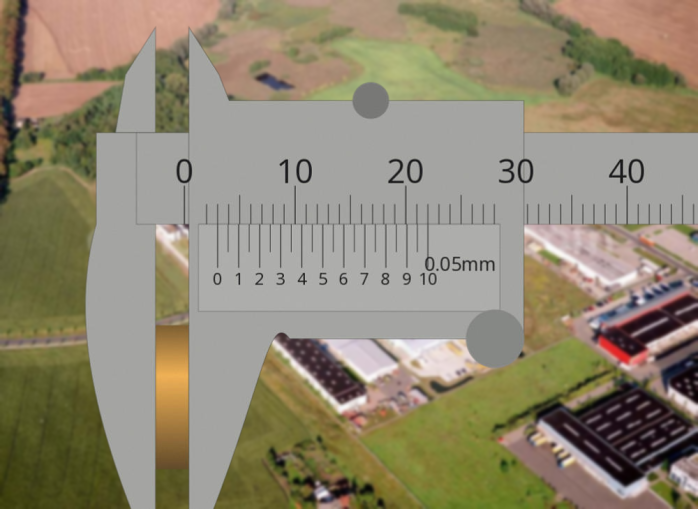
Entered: 3.0 mm
